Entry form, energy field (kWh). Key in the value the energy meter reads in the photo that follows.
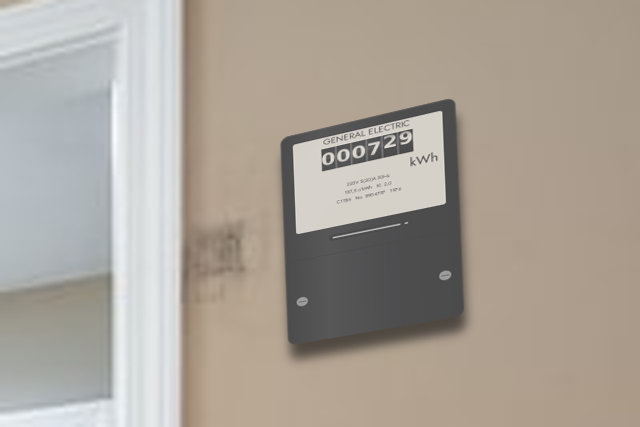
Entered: 729 kWh
